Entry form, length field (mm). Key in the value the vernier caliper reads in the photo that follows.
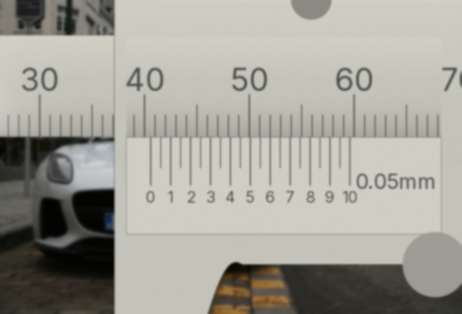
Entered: 40.6 mm
